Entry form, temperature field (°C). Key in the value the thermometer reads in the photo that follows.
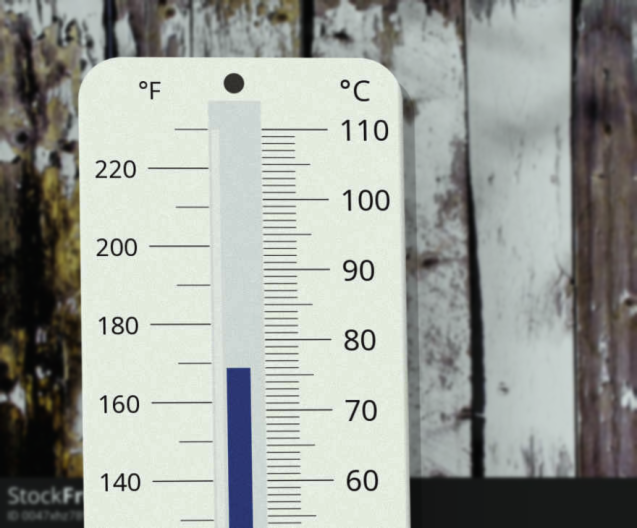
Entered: 76 °C
